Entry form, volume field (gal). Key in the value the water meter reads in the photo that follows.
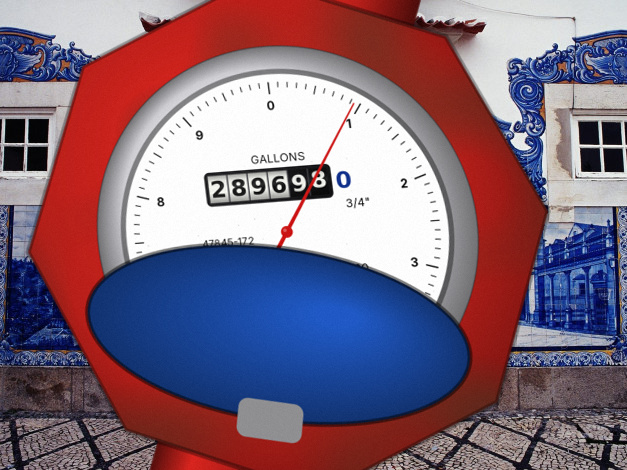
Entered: 2896980.9 gal
